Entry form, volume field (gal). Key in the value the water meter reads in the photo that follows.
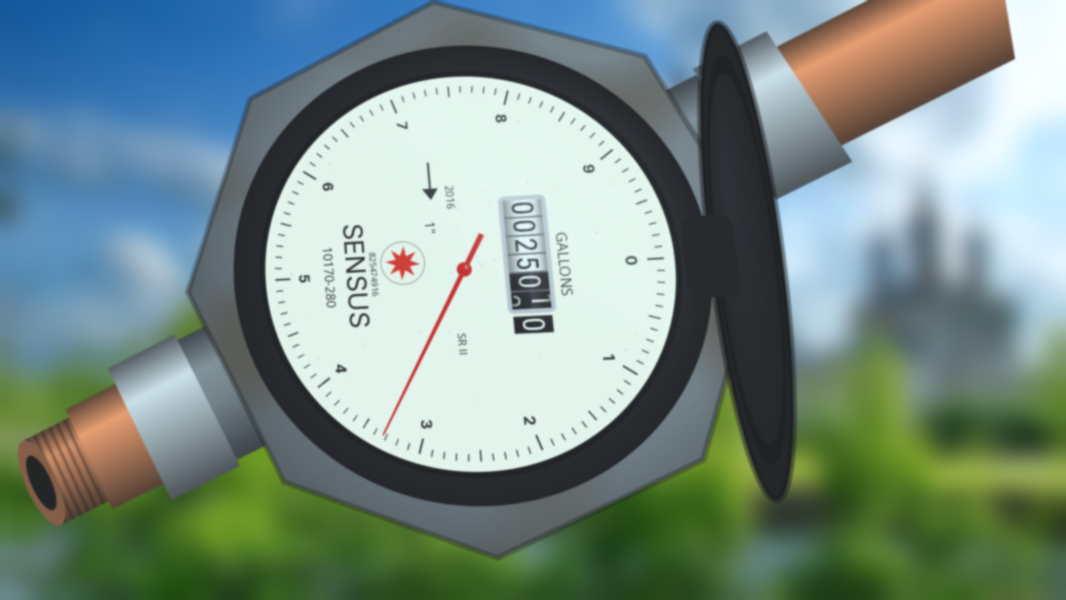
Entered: 25013.3 gal
